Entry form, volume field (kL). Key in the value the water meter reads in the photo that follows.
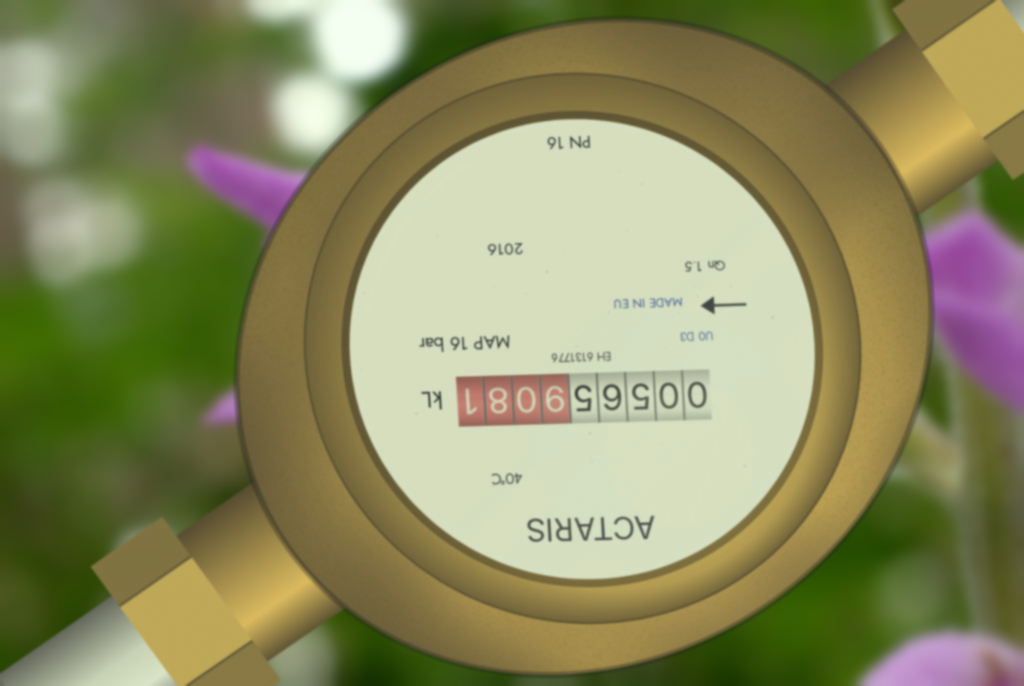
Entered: 565.9081 kL
